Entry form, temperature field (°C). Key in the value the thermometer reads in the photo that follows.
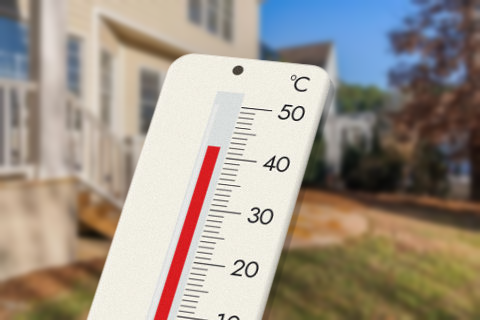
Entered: 42 °C
